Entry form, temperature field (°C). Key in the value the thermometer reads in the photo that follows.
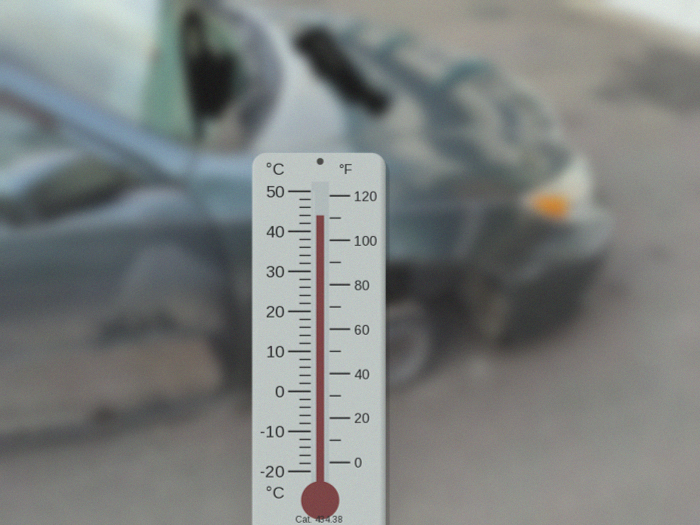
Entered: 44 °C
